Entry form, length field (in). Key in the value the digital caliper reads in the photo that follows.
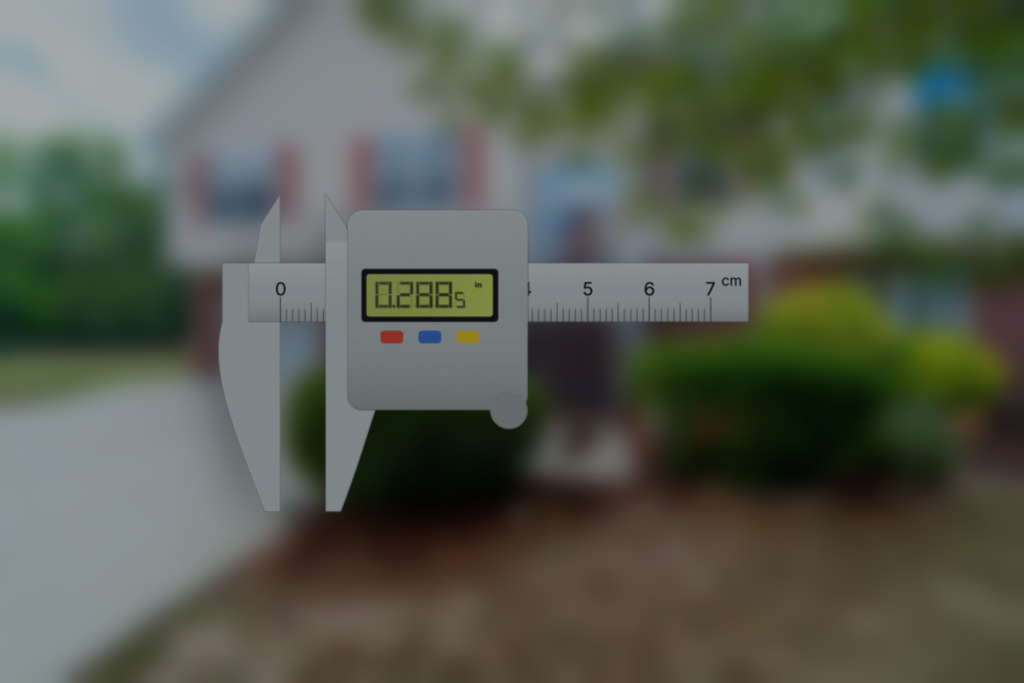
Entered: 0.2885 in
